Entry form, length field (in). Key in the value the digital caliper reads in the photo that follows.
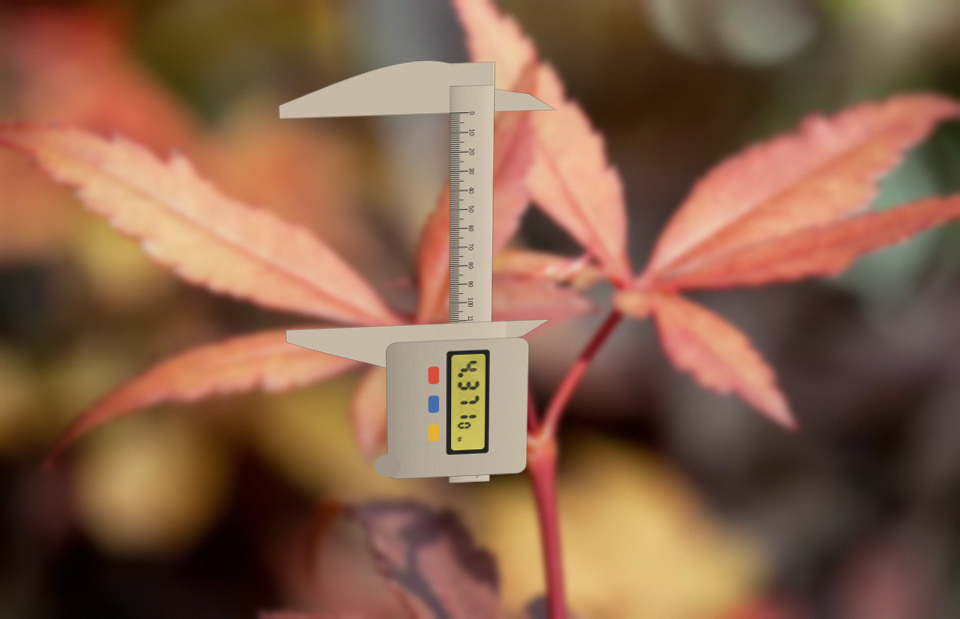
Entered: 4.3710 in
